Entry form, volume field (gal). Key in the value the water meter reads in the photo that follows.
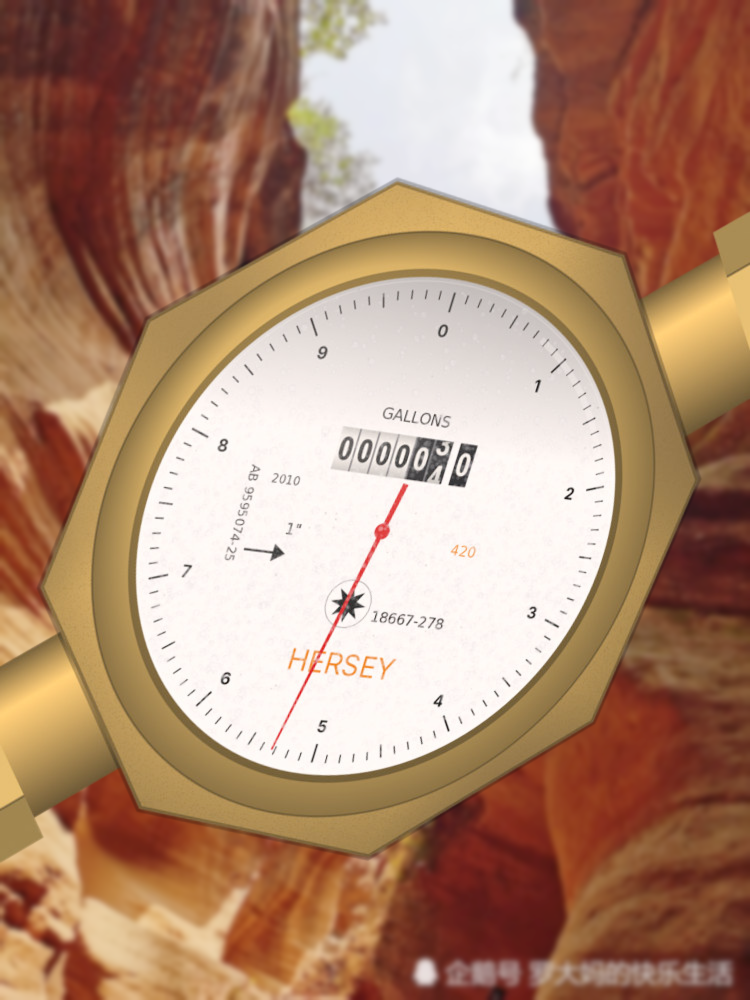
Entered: 35.3 gal
